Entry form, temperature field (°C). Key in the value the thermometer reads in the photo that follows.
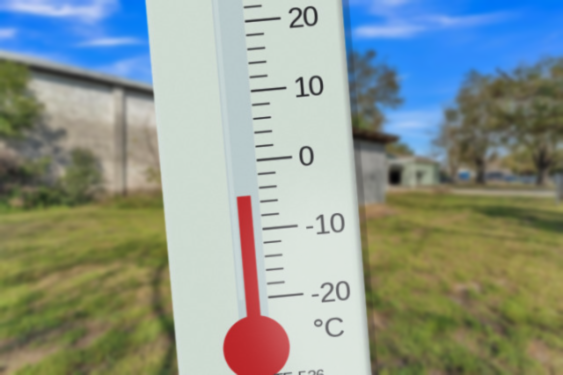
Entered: -5 °C
